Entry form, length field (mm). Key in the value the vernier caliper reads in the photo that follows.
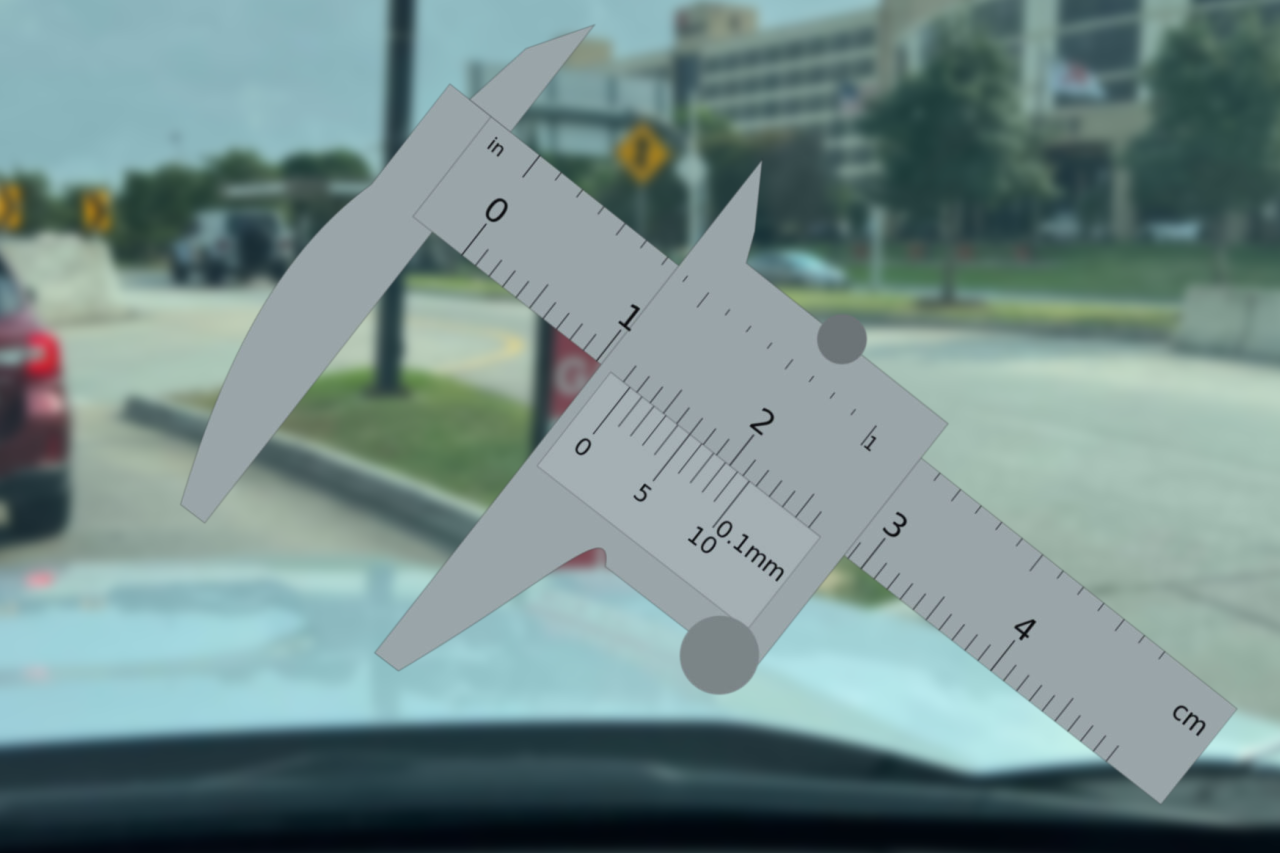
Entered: 12.5 mm
